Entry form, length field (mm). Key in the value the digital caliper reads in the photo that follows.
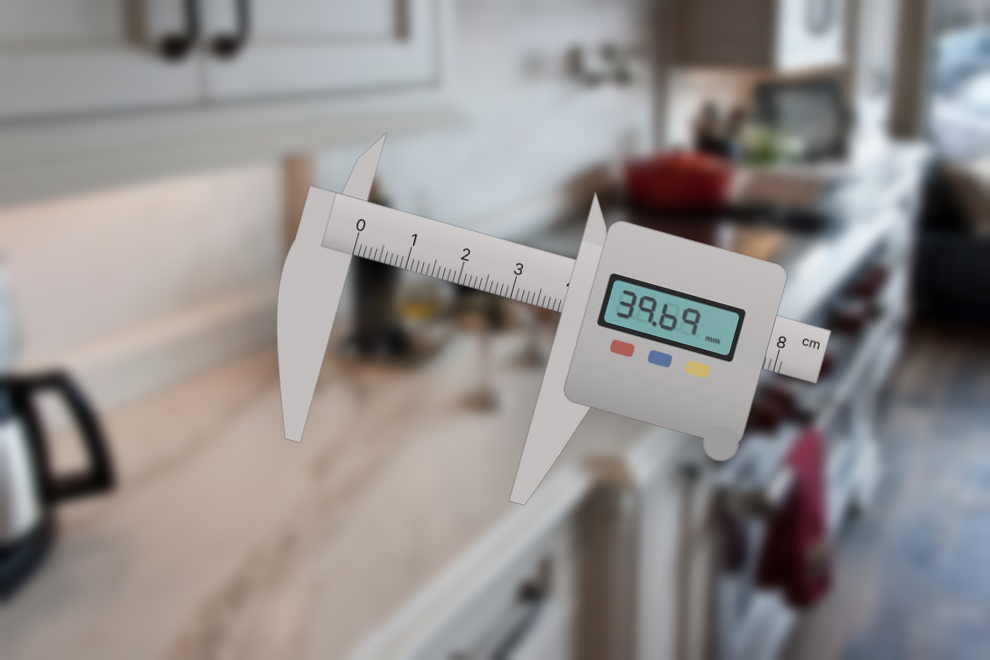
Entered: 39.69 mm
